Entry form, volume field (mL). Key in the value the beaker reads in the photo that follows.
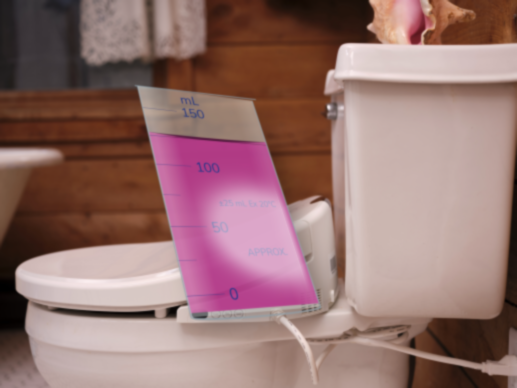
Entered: 125 mL
